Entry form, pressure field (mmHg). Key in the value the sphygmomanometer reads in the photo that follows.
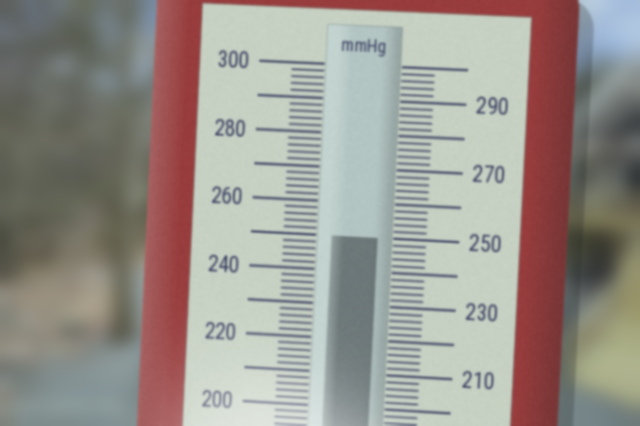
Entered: 250 mmHg
